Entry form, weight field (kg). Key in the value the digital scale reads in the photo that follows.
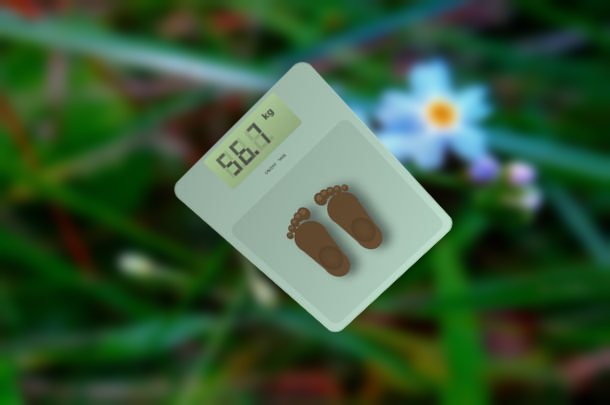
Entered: 56.7 kg
